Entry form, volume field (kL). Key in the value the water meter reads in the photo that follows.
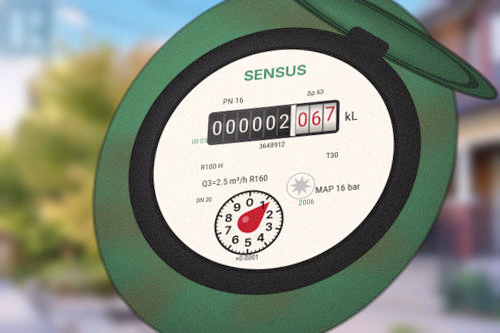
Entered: 2.0671 kL
